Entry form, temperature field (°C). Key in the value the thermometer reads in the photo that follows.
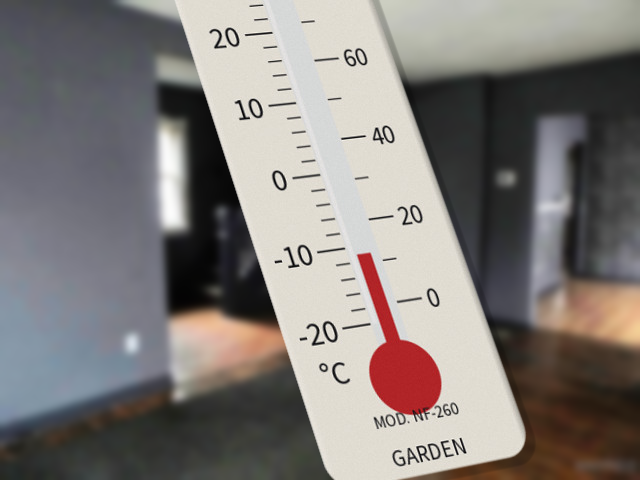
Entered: -11 °C
